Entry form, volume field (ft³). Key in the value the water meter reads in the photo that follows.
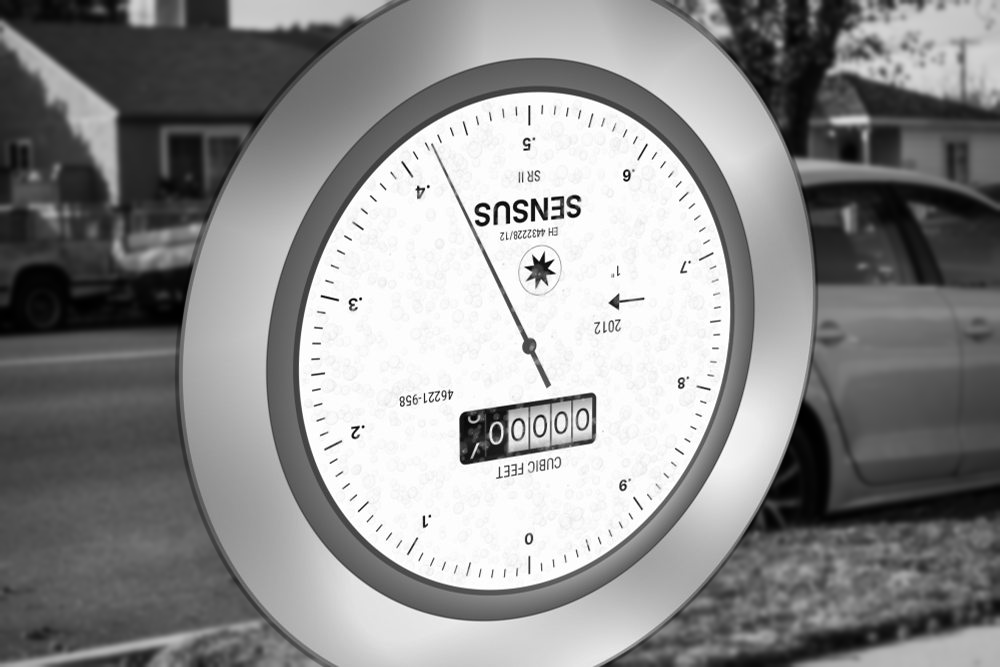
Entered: 7.42 ft³
